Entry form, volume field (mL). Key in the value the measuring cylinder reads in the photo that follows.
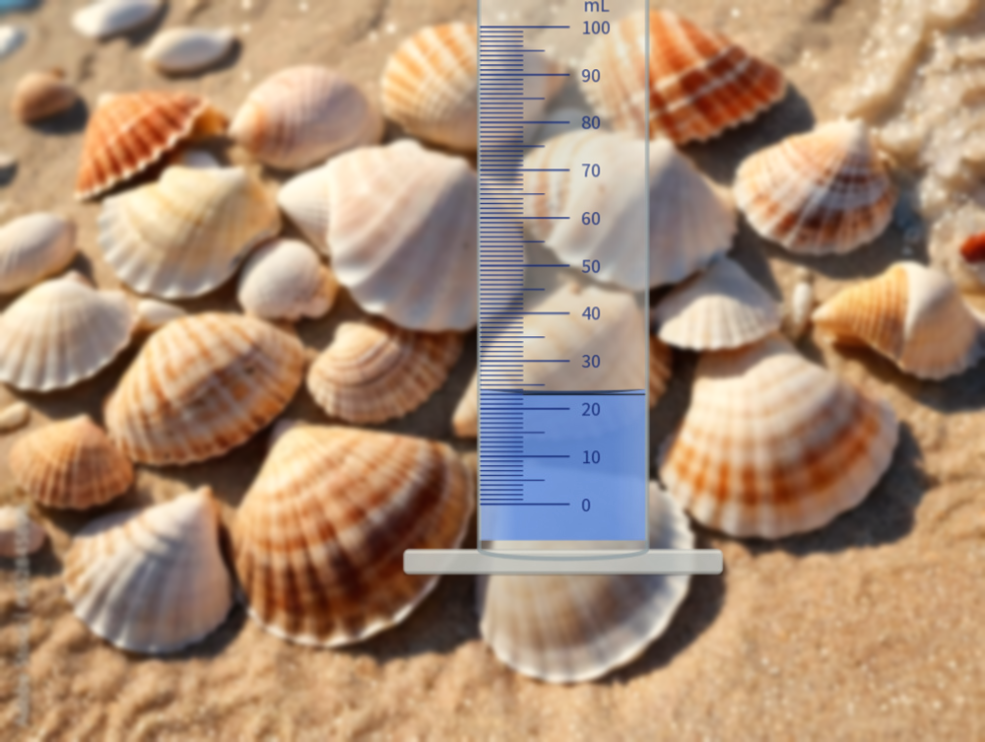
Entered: 23 mL
